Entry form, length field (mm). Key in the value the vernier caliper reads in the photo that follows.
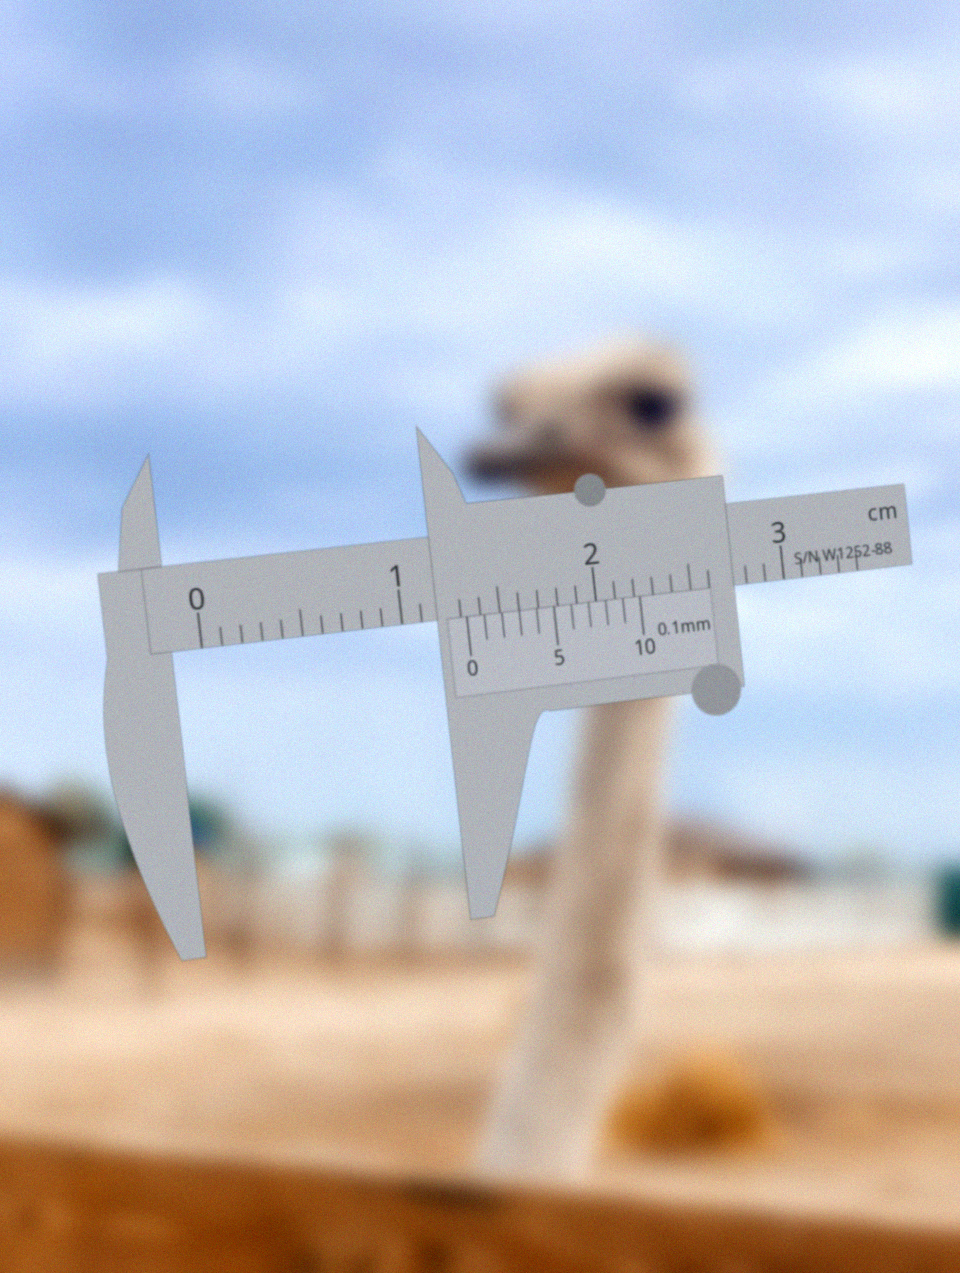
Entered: 13.3 mm
